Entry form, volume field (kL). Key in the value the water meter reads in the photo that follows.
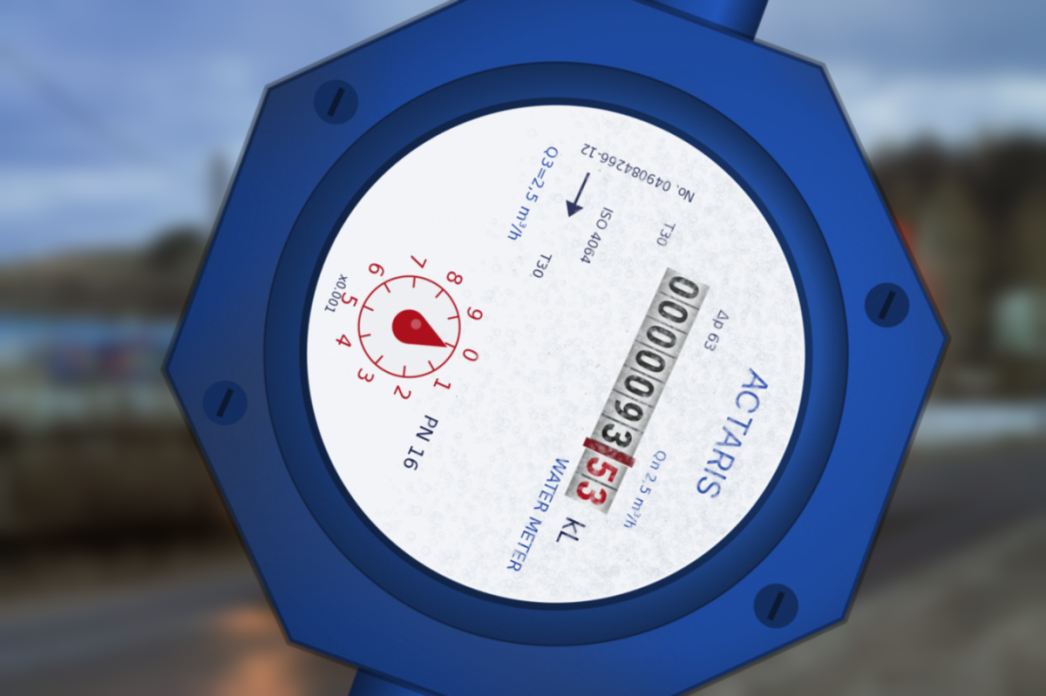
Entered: 93.530 kL
